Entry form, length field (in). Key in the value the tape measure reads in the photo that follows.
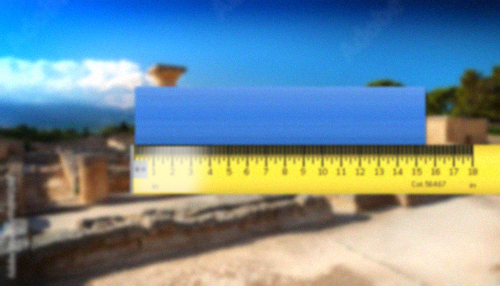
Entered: 15.5 in
